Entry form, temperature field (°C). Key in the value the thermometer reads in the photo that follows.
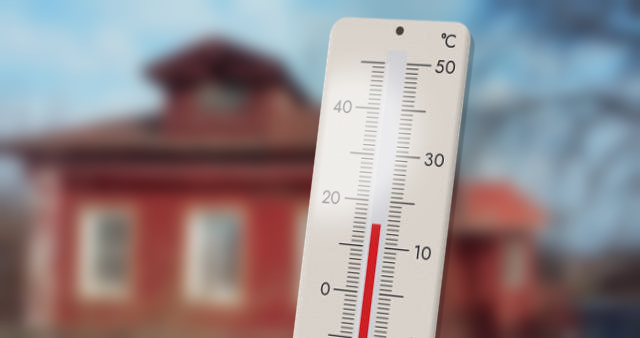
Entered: 15 °C
